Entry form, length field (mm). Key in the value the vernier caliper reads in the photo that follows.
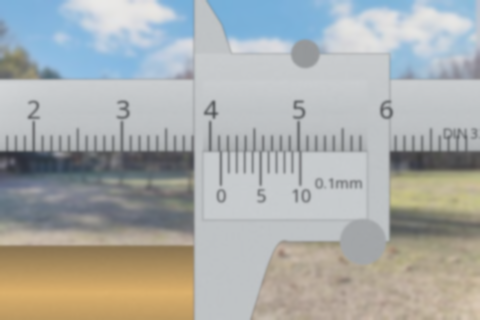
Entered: 41.2 mm
